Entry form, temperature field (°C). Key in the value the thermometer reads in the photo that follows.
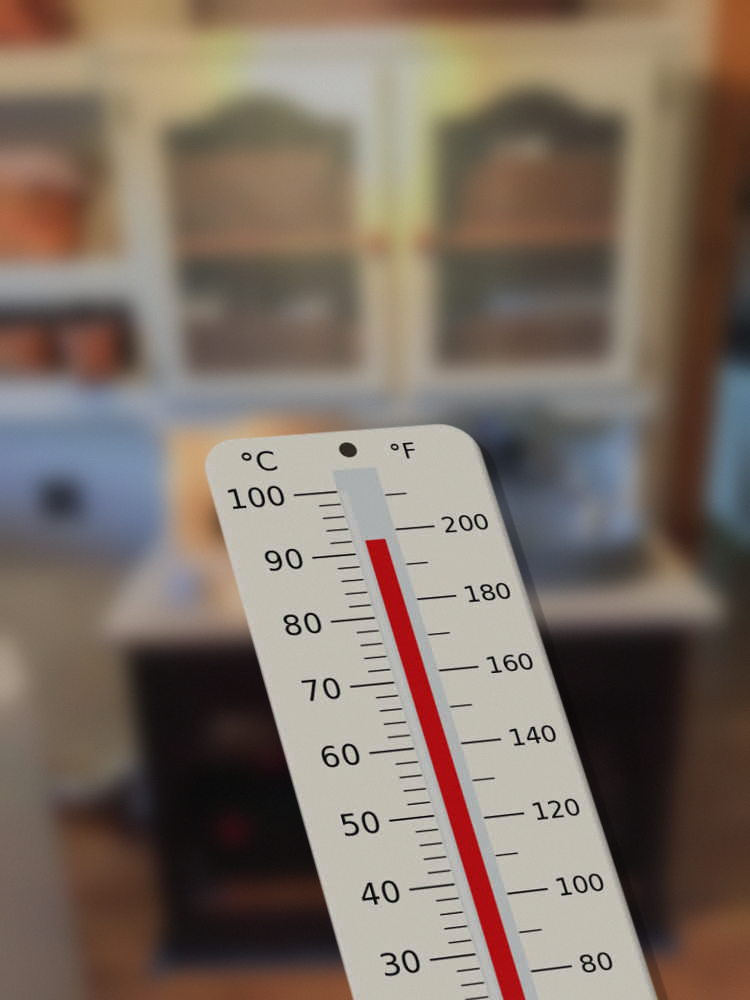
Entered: 92 °C
